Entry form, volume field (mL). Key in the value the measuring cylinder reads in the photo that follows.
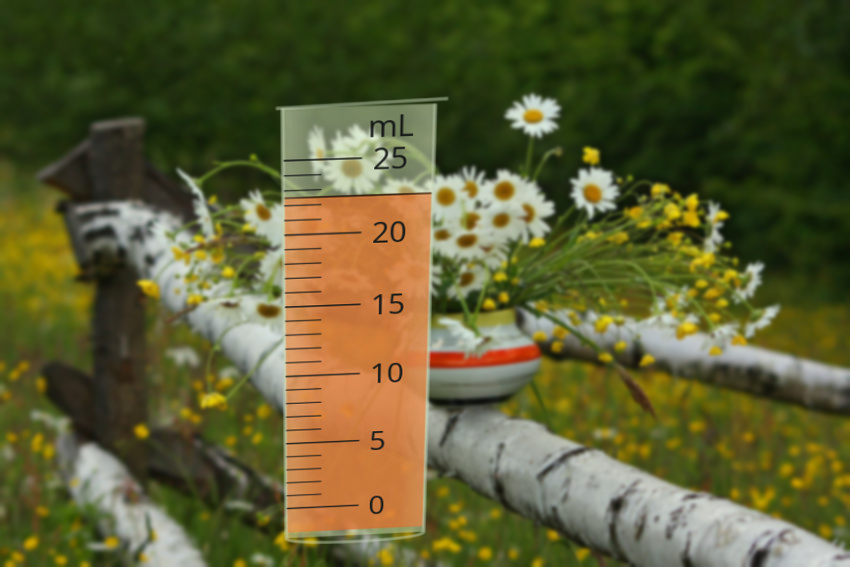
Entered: 22.5 mL
